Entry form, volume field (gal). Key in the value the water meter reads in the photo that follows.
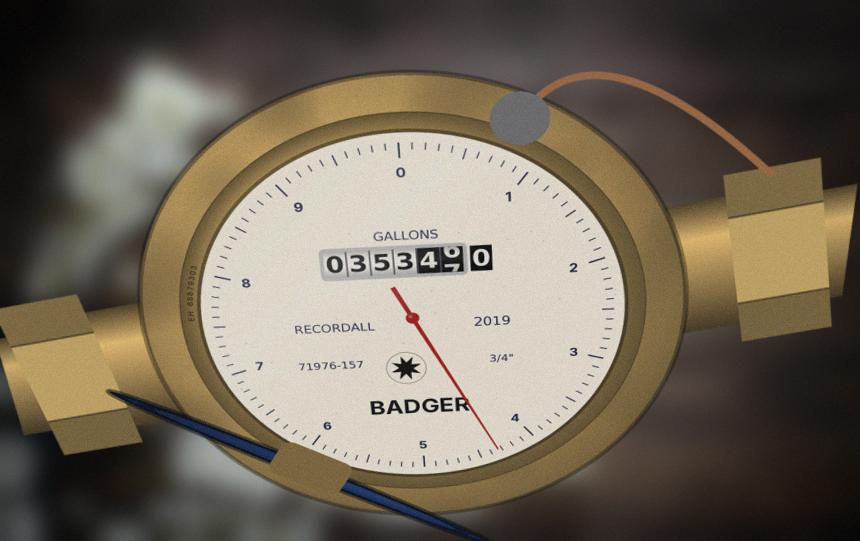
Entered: 353464.3 gal
